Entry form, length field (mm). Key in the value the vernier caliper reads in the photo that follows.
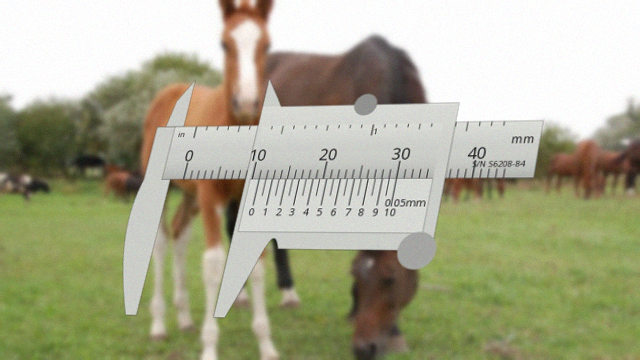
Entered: 11.0 mm
